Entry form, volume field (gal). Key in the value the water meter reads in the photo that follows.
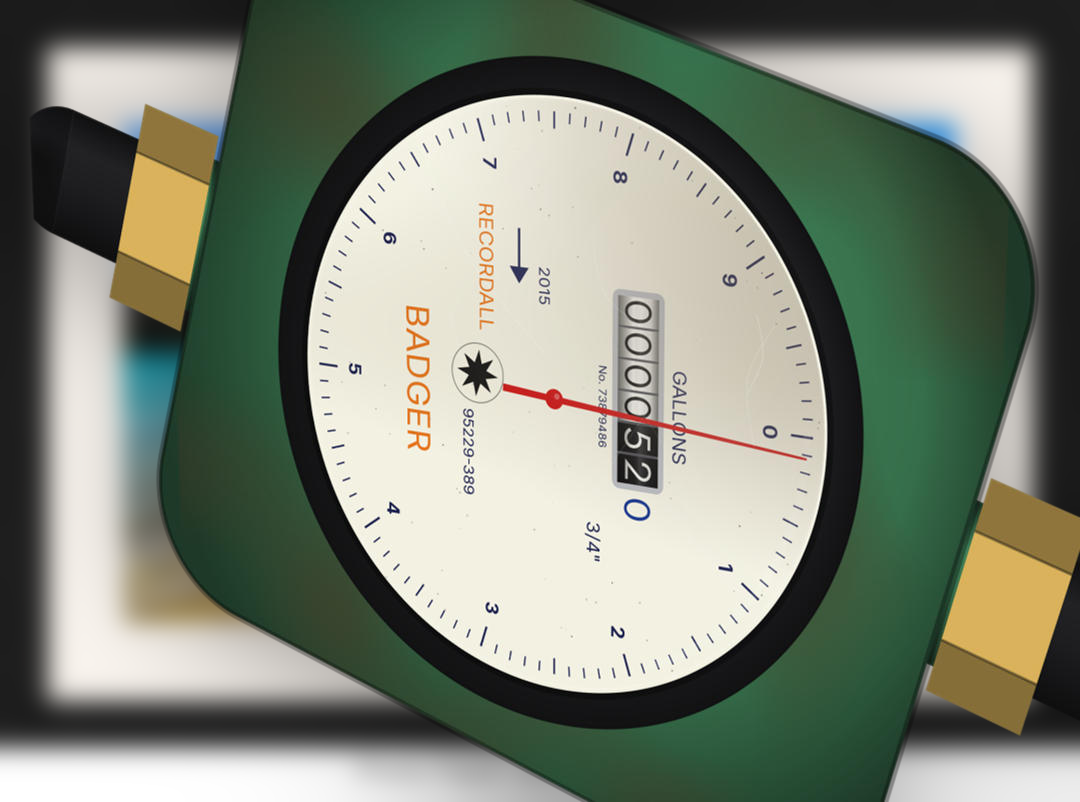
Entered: 520.1 gal
